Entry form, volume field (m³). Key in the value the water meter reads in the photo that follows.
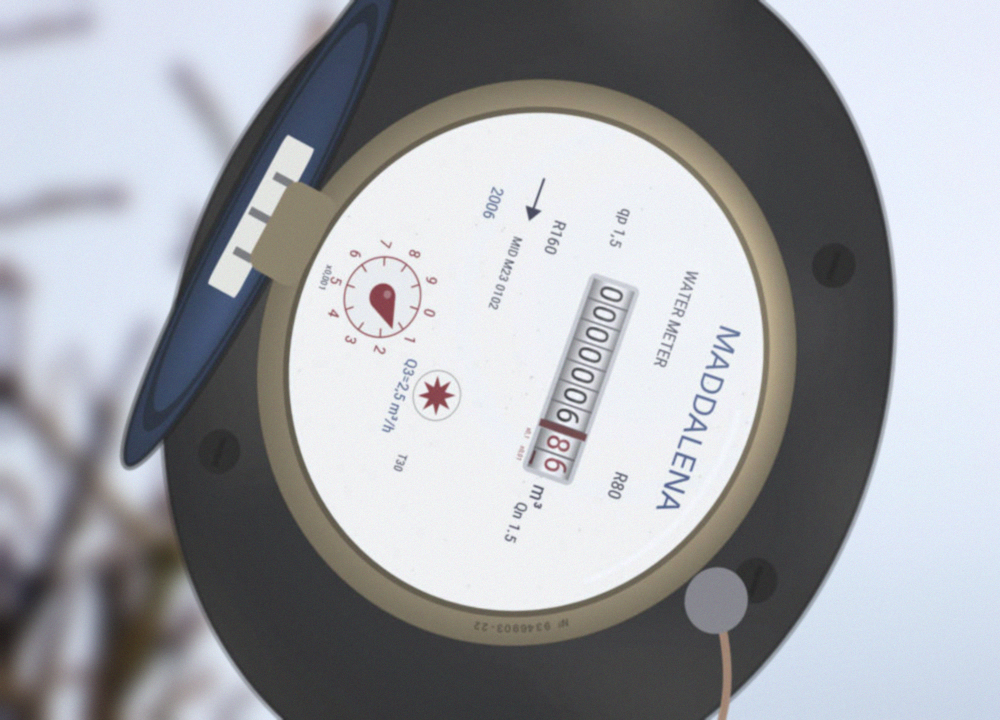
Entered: 6.861 m³
